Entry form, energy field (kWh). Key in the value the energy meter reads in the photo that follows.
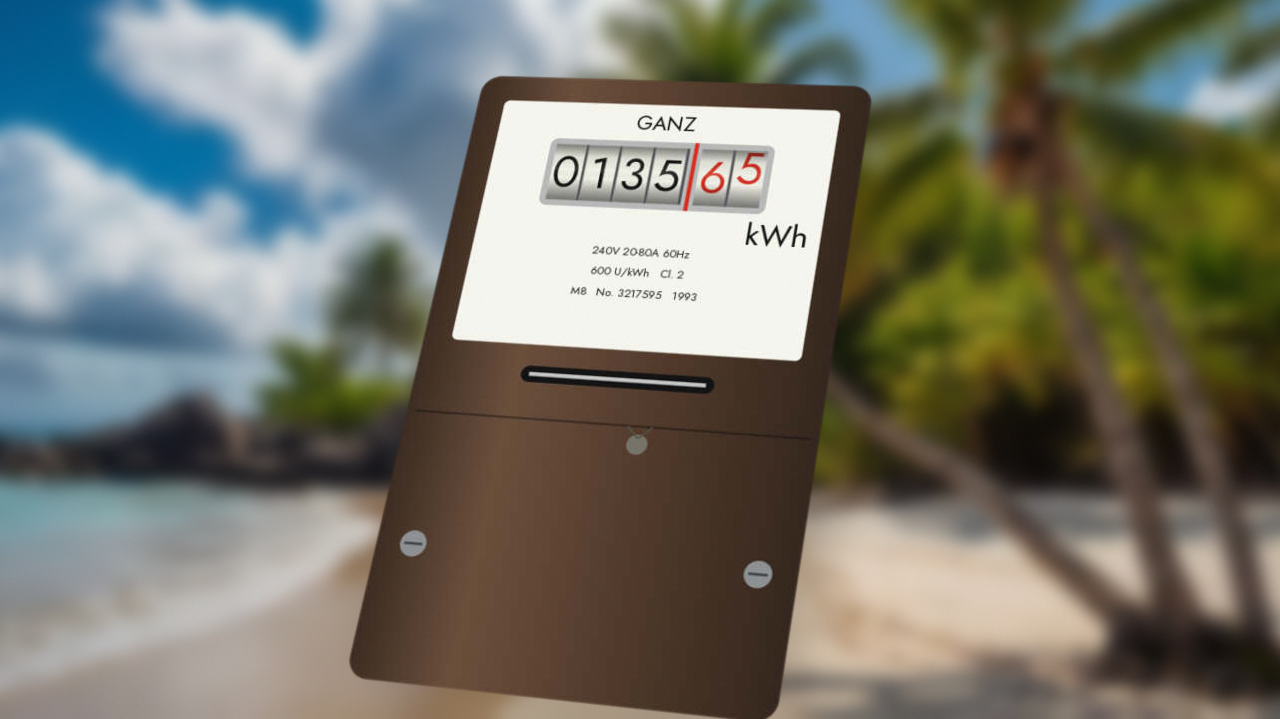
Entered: 135.65 kWh
